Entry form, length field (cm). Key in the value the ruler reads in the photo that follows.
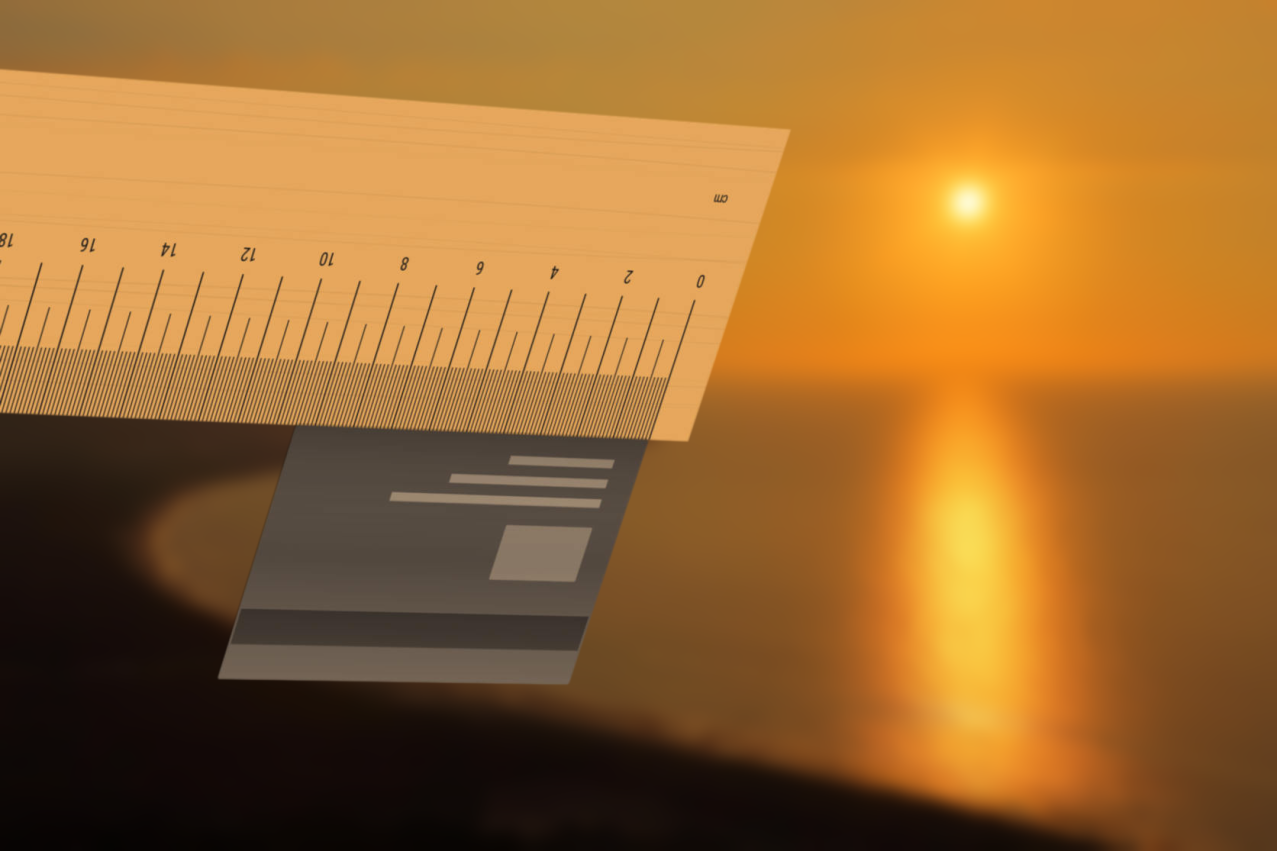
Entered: 9.5 cm
